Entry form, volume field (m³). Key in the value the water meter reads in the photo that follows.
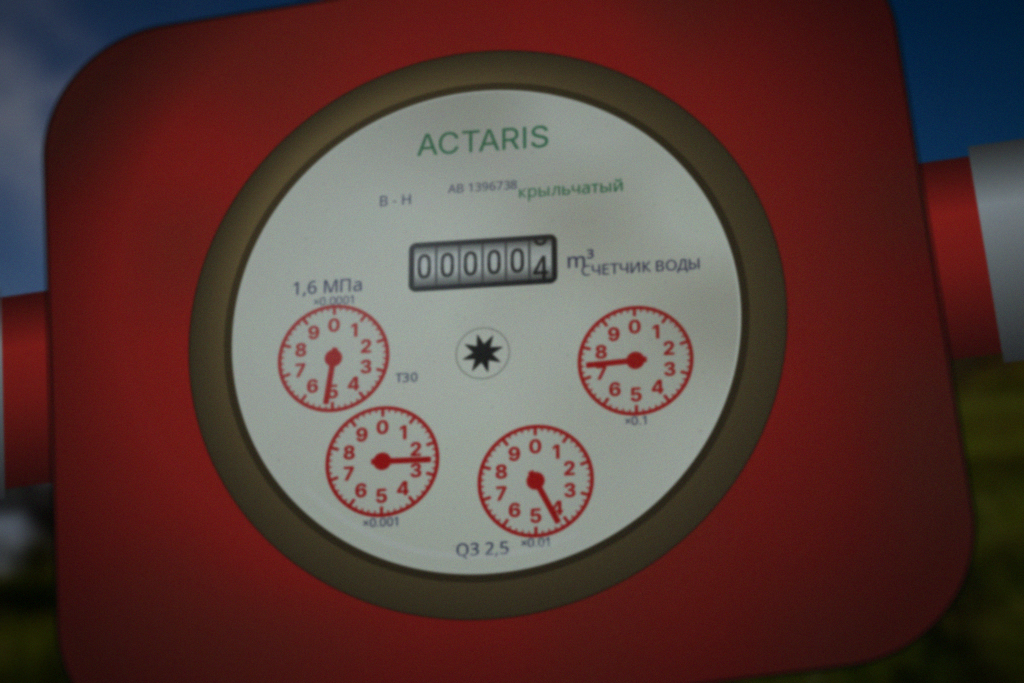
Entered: 3.7425 m³
